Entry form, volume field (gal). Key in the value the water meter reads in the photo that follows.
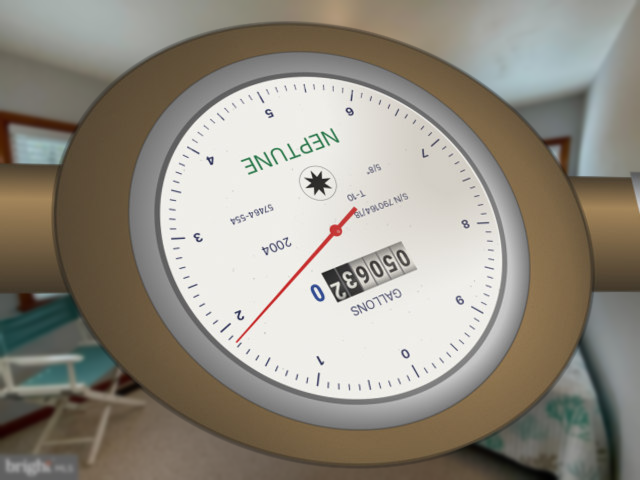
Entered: 506321.8 gal
